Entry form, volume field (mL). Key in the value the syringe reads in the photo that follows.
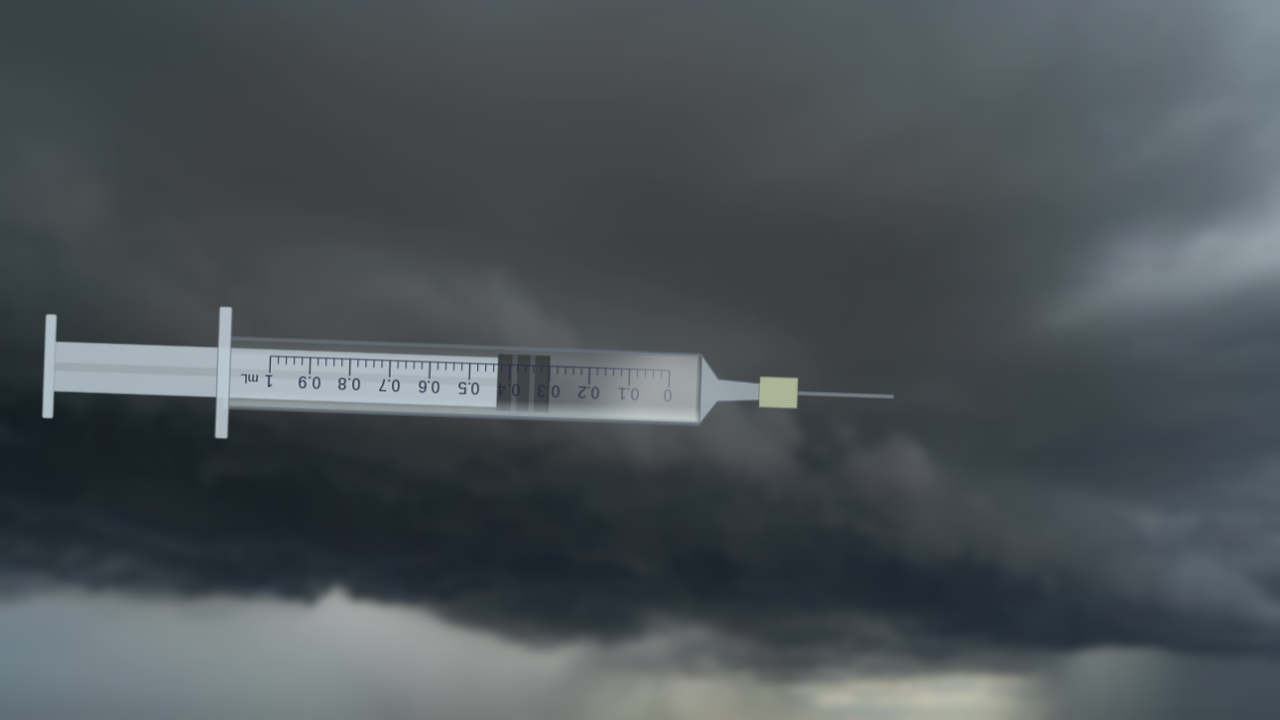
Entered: 0.3 mL
